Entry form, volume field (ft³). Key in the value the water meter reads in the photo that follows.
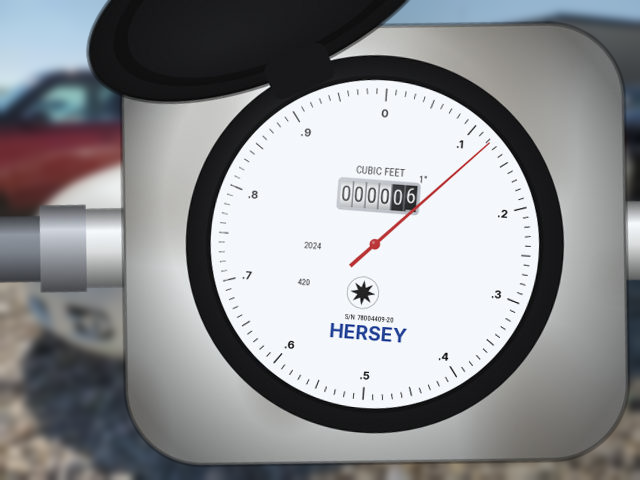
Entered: 6.12 ft³
